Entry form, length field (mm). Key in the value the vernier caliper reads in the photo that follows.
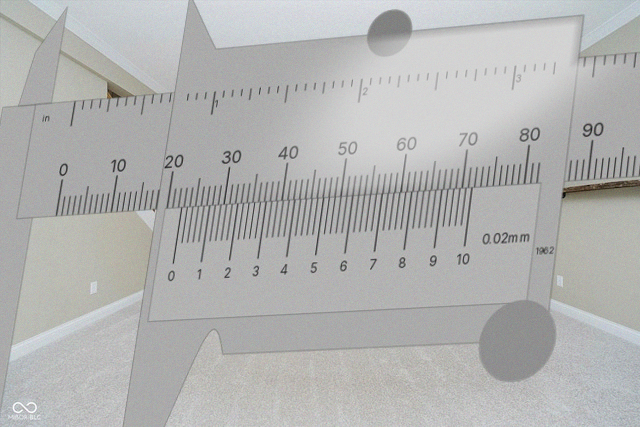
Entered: 22.6 mm
